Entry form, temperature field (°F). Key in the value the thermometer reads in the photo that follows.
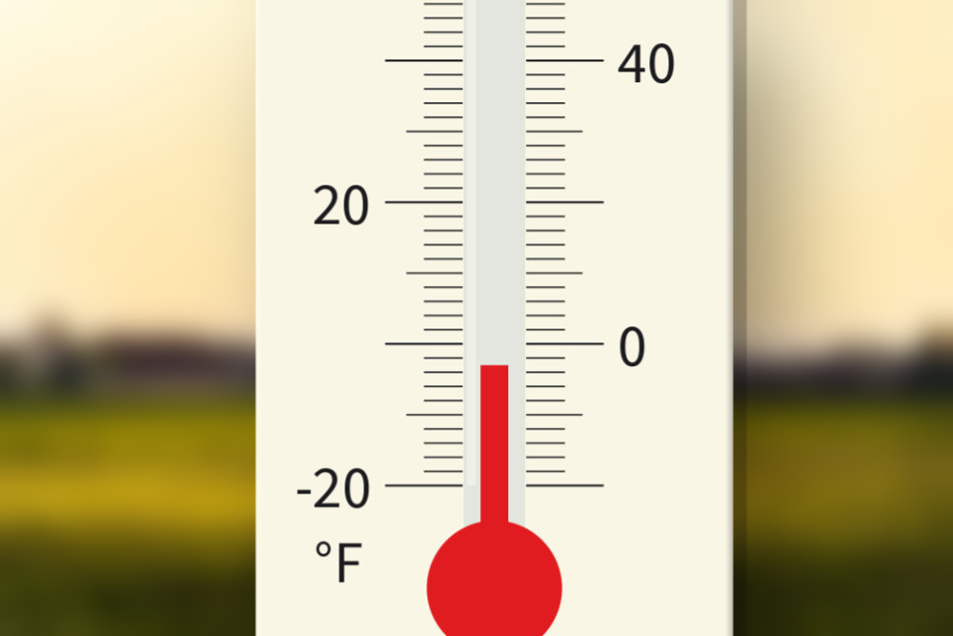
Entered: -3 °F
